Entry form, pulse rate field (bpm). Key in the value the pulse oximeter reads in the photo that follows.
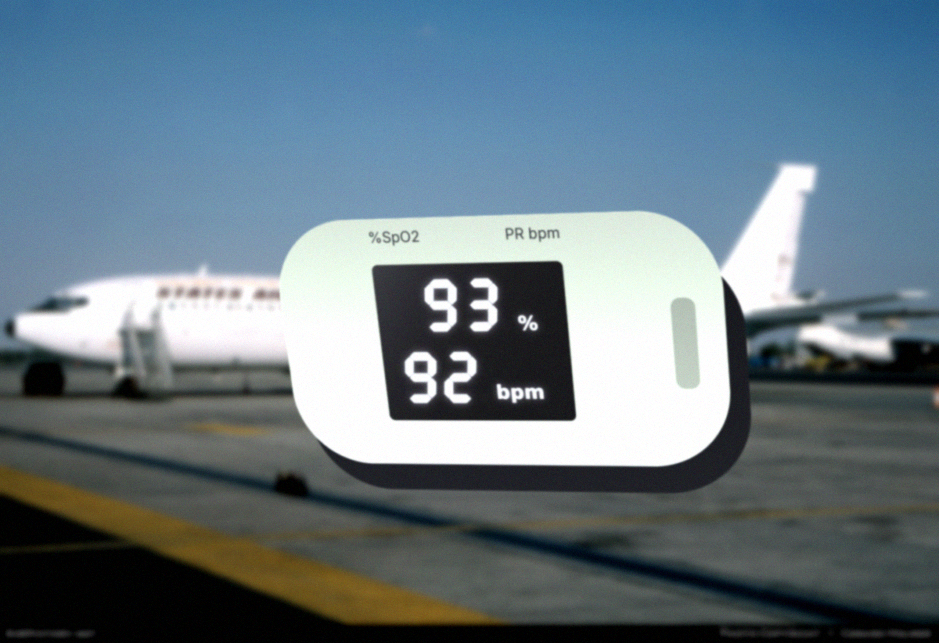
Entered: 92 bpm
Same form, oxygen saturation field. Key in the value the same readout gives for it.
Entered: 93 %
